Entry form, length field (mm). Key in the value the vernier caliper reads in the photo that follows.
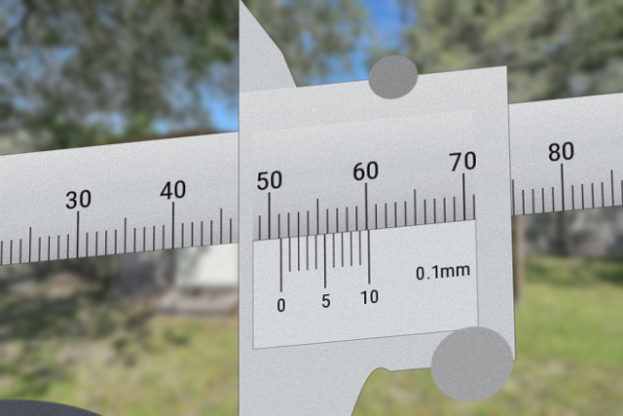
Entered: 51.2 mm
